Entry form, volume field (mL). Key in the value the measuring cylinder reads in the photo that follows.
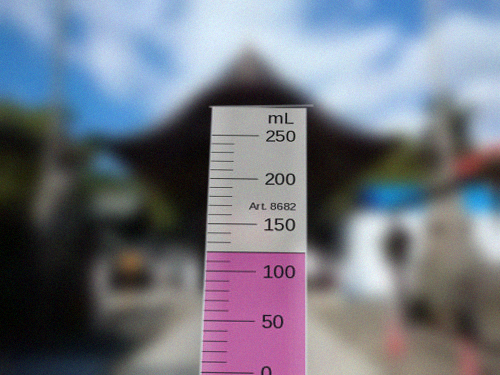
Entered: 120 mL
